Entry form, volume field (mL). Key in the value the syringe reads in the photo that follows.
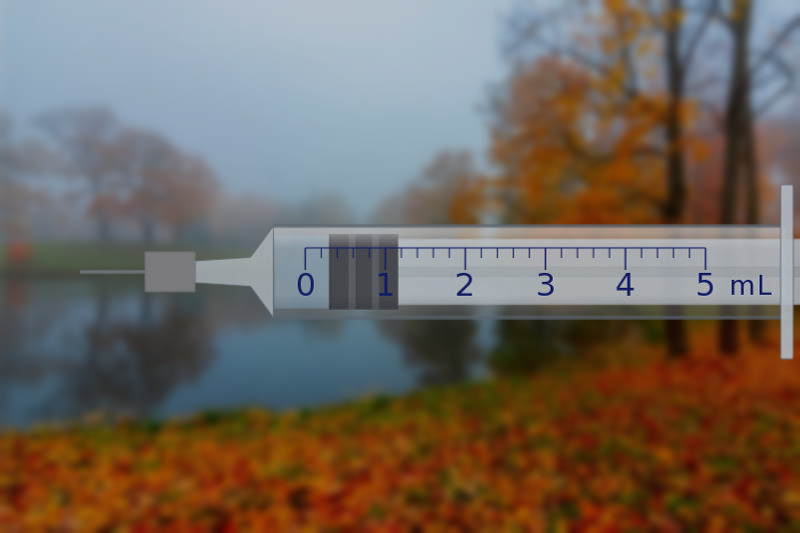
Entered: 0.3 mL
